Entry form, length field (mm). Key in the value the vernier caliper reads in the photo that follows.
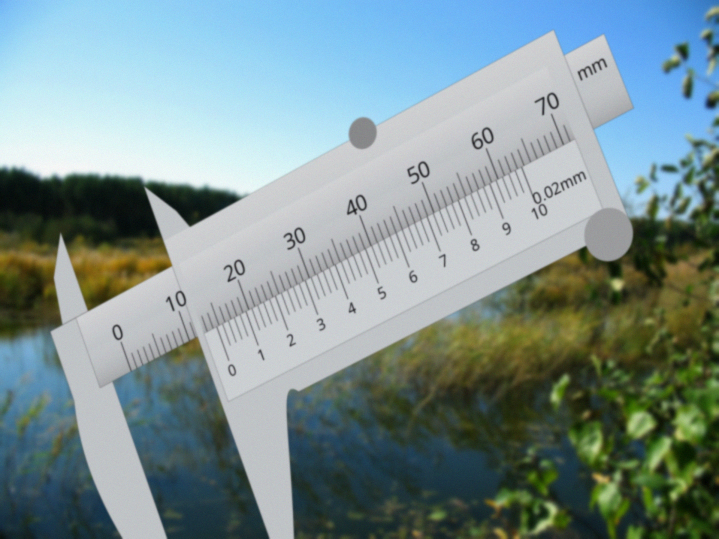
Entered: 14.6 mm
